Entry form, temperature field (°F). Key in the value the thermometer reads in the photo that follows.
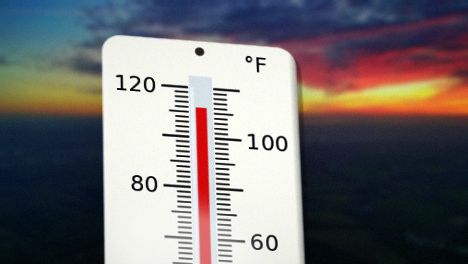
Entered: 112 °F
